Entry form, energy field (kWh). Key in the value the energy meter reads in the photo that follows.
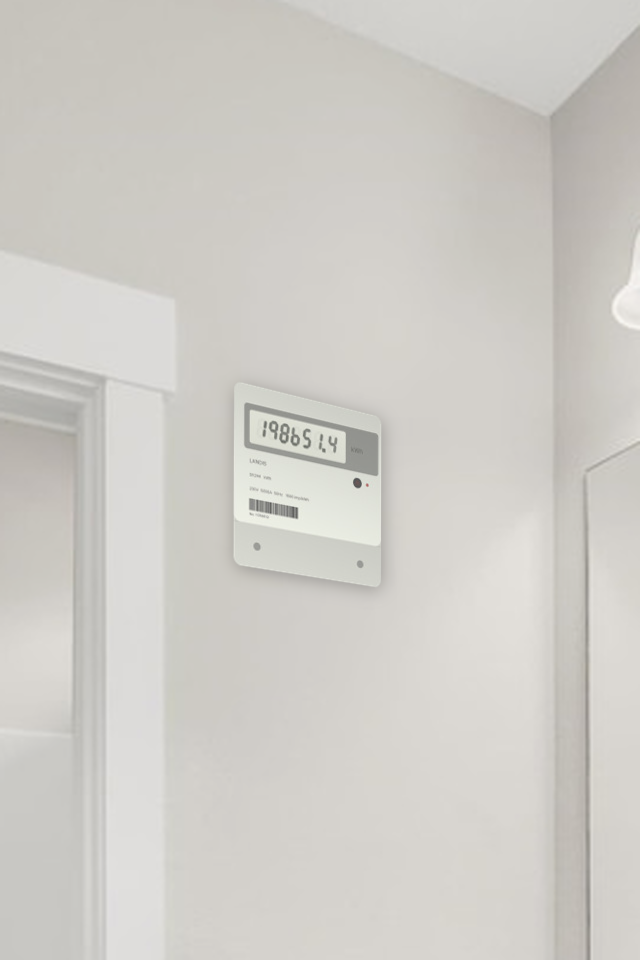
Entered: 198651.4 kWh
